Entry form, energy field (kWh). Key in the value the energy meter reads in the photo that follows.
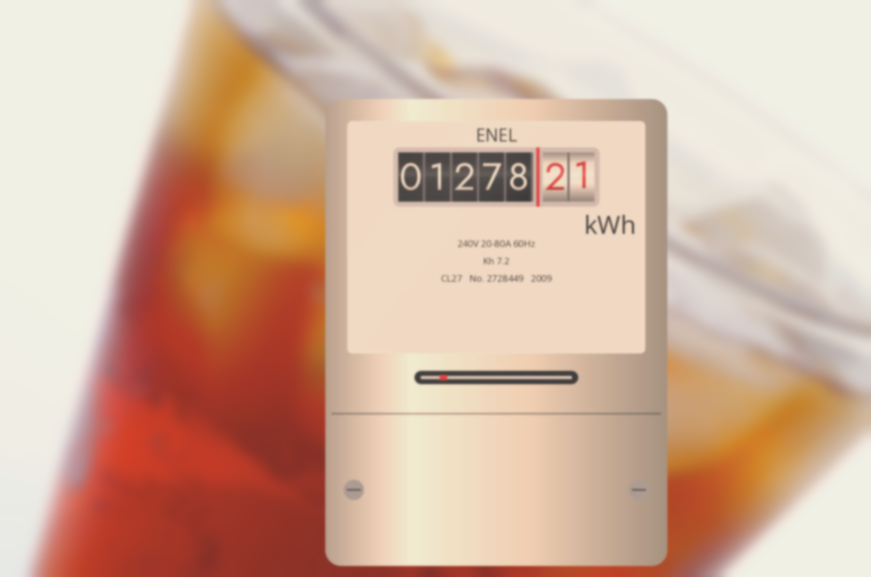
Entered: 1278.21 kWh
